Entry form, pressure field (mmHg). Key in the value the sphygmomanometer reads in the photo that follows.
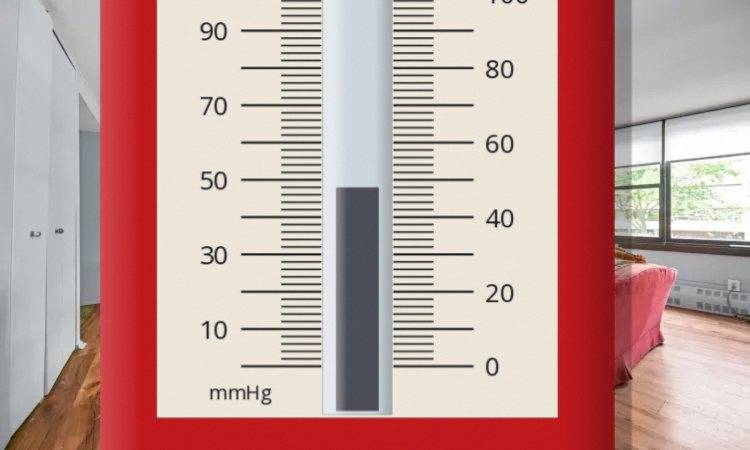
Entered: 48 mmHg
